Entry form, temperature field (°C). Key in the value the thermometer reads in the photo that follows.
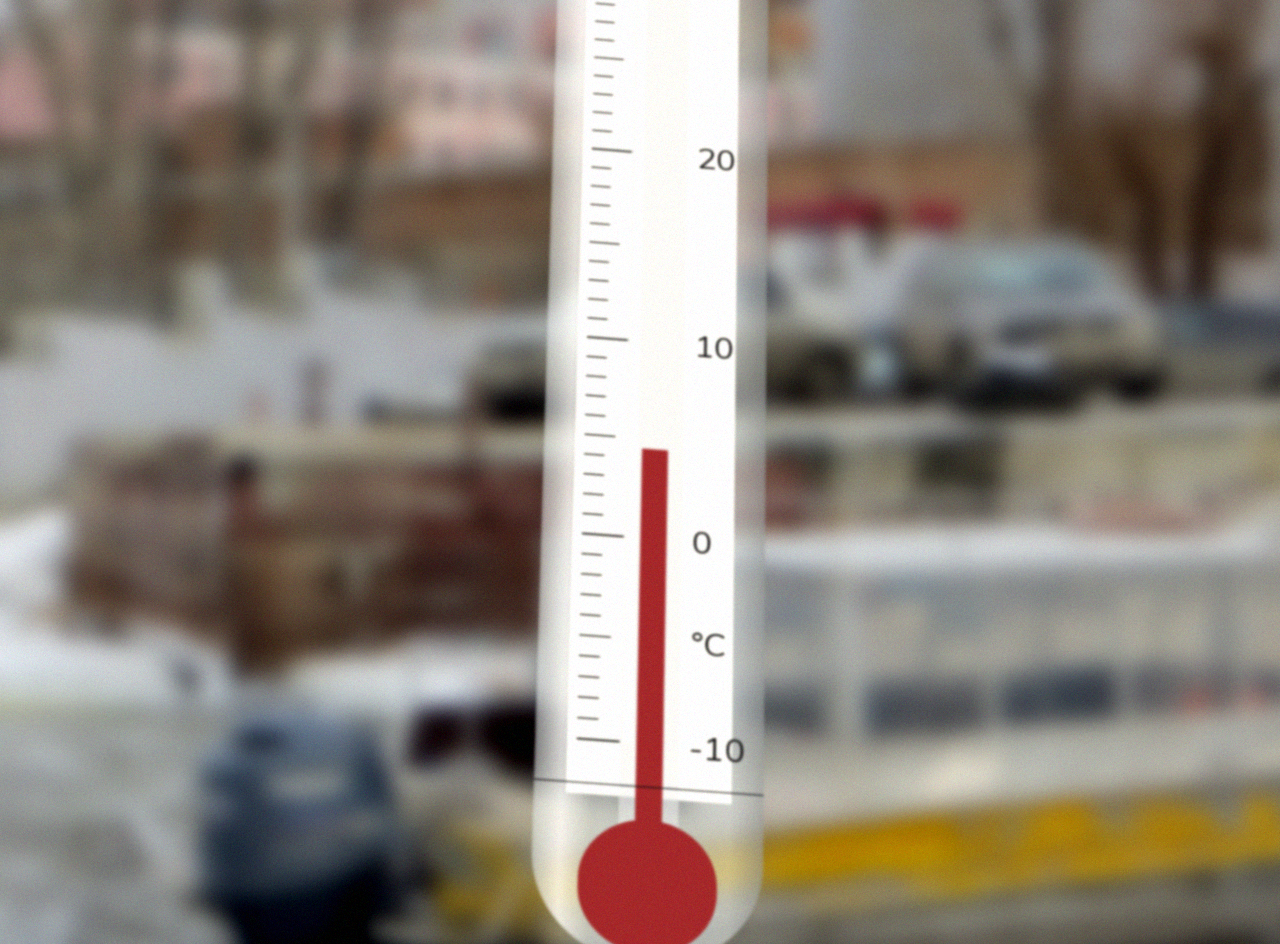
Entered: 4.5 °C
